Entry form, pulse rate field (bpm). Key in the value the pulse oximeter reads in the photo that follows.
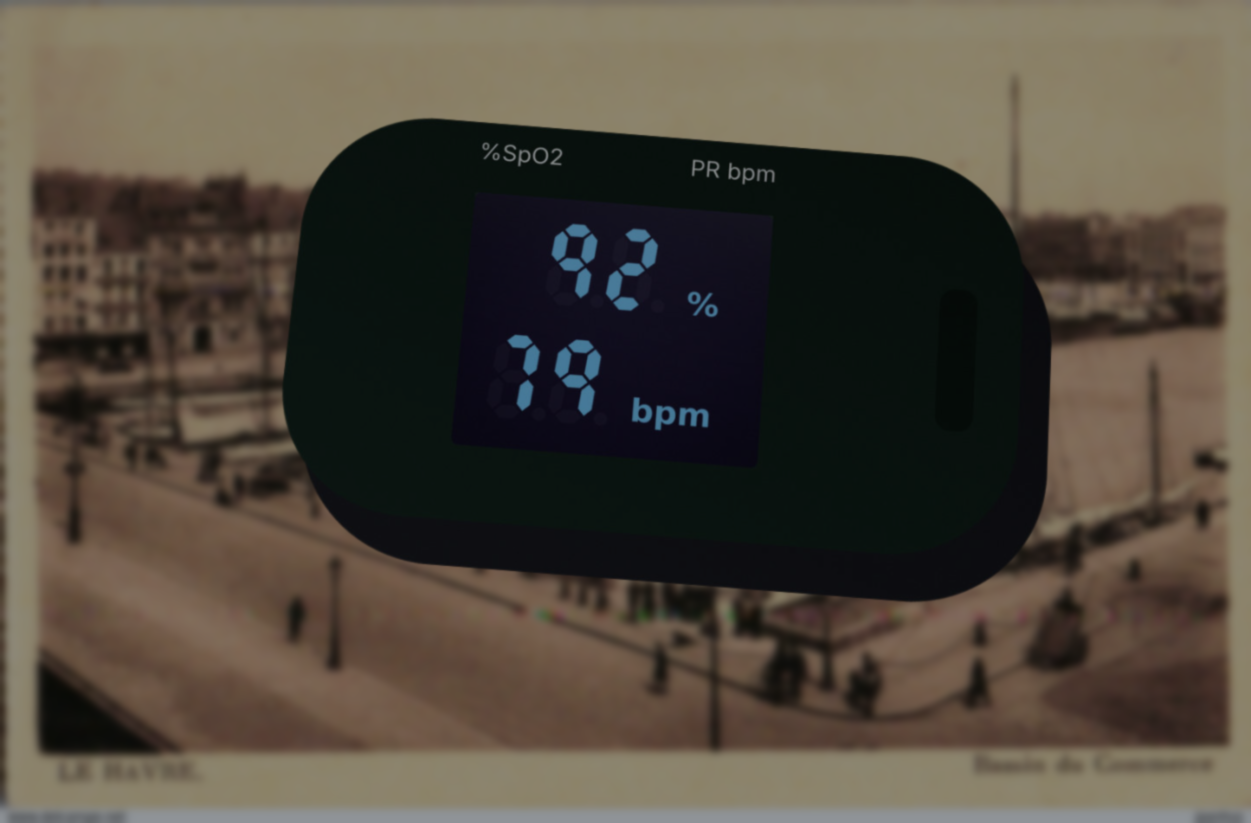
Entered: 79 bpm
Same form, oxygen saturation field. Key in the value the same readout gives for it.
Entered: 92 %
